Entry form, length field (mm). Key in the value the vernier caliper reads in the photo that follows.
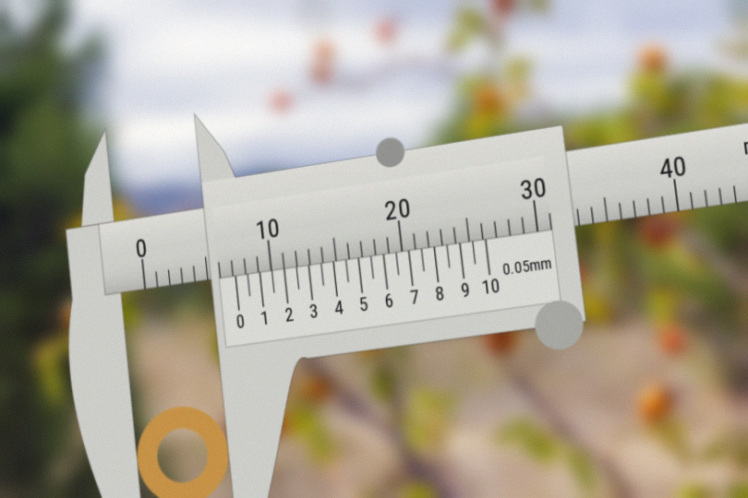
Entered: 7.2 mm
